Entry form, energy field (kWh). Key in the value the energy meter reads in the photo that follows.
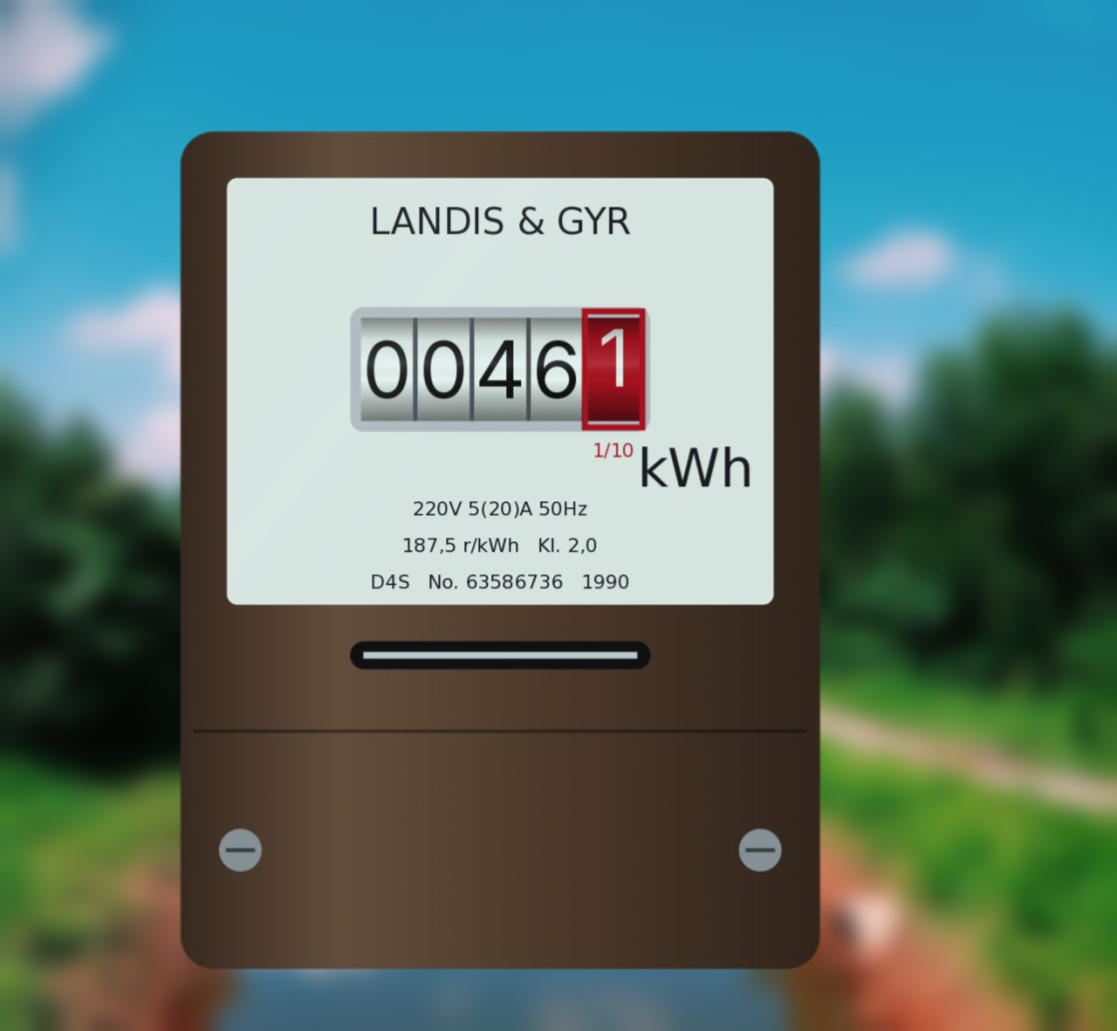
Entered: 46.1 kWh
